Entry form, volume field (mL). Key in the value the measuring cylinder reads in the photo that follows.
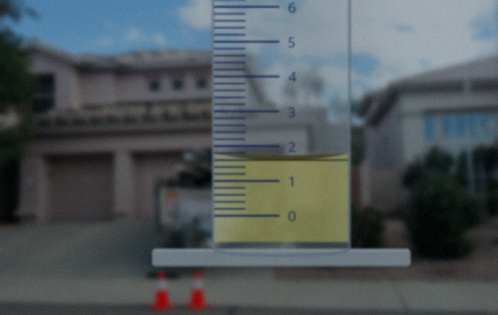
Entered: 1.6 mL
